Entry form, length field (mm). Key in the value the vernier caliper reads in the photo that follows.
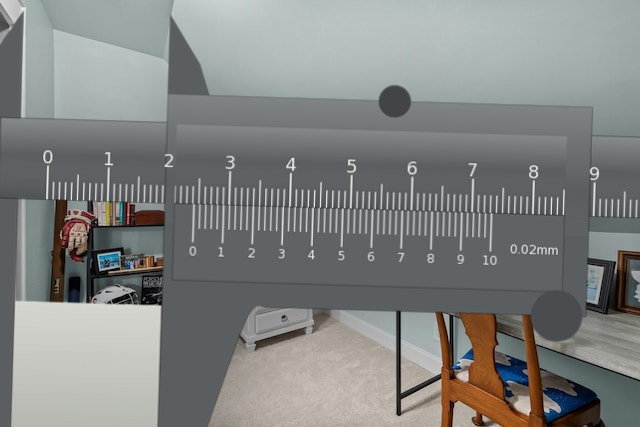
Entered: 24.2 mm
